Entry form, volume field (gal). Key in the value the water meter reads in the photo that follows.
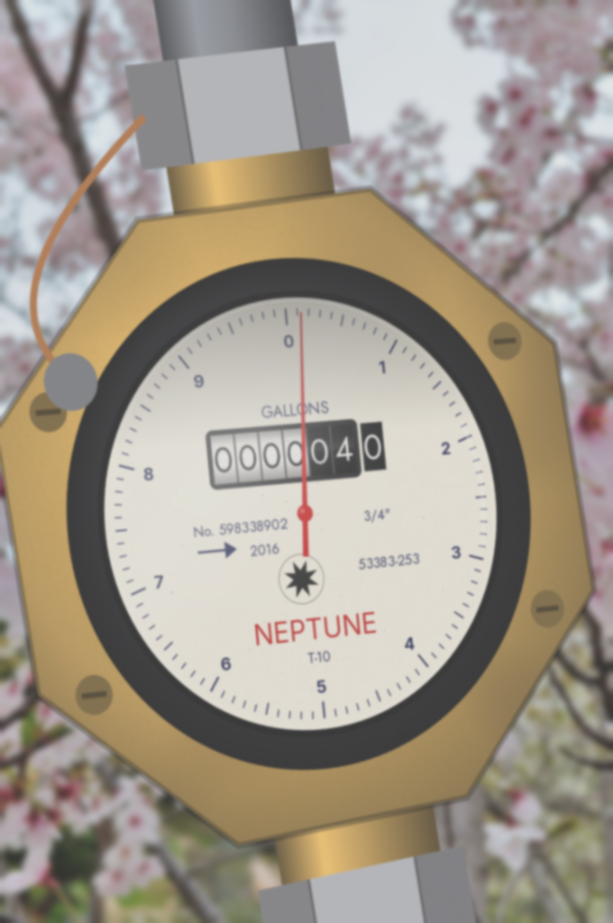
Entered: 40.1 gal
